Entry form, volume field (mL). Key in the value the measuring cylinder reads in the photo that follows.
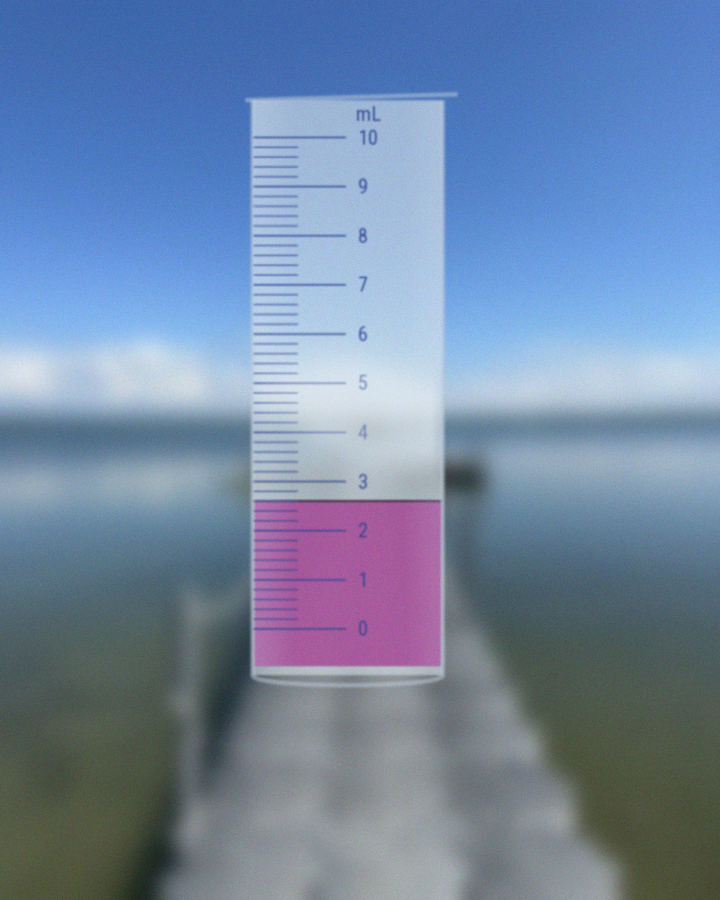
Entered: 2.6 mL
